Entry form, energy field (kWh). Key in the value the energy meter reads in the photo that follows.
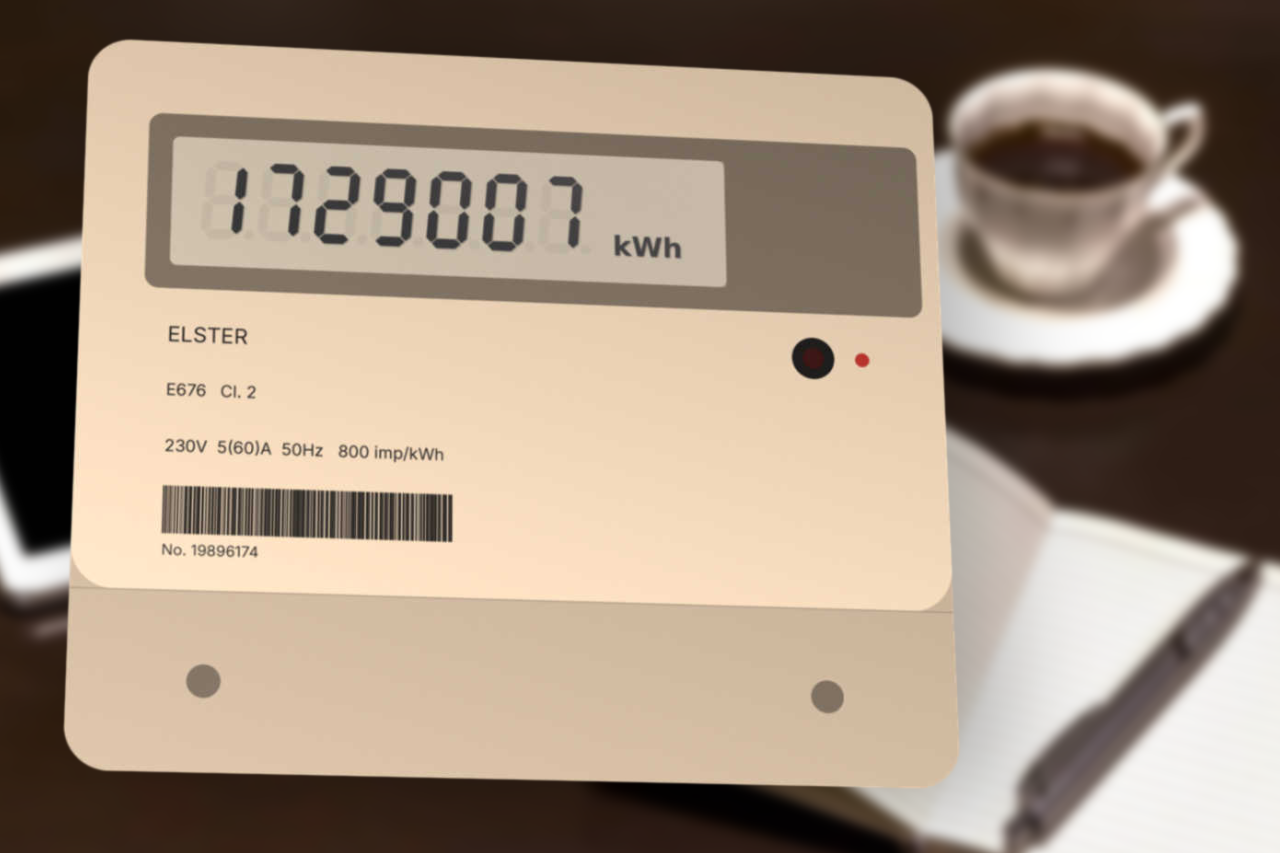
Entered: 1729007 kWh
